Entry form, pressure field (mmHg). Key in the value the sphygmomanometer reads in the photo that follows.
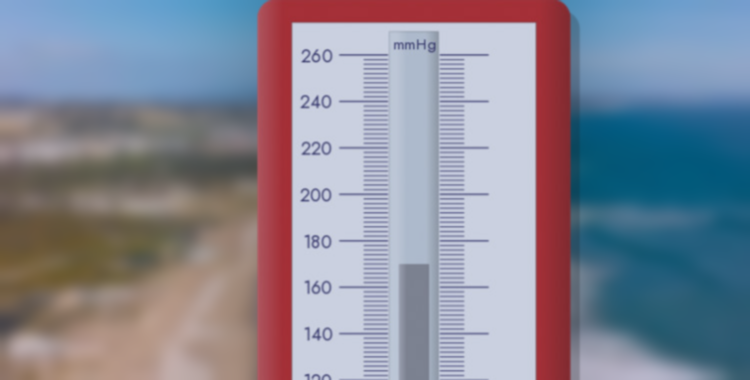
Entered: 170 mmHg
